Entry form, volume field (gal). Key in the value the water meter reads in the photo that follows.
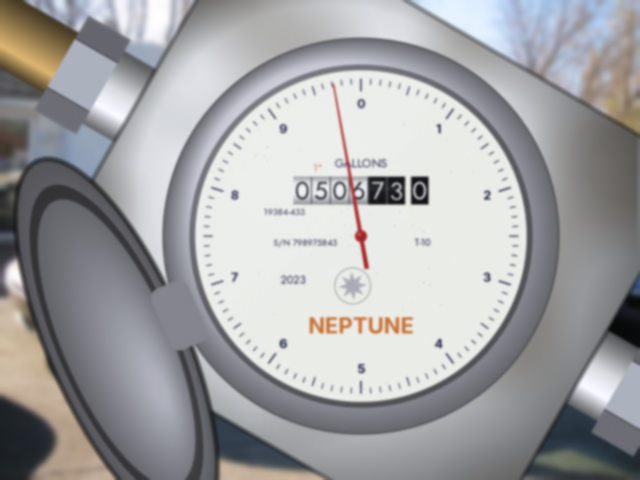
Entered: 506729.7 gal
